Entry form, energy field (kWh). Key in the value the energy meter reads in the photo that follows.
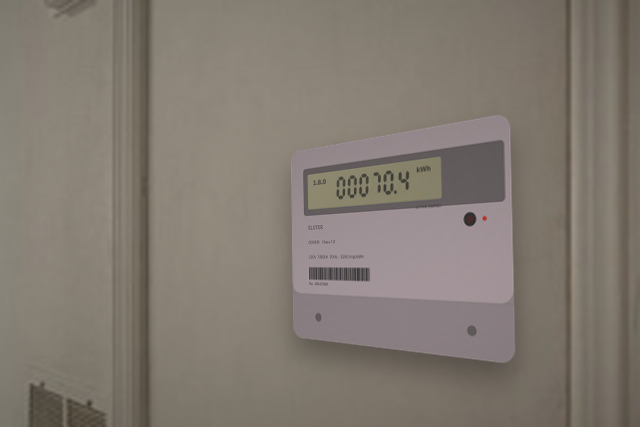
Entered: 70.4 kWh
